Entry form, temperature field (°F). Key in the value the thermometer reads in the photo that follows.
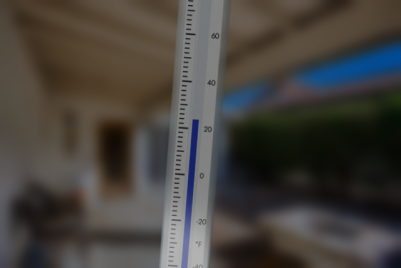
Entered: 24 °F
